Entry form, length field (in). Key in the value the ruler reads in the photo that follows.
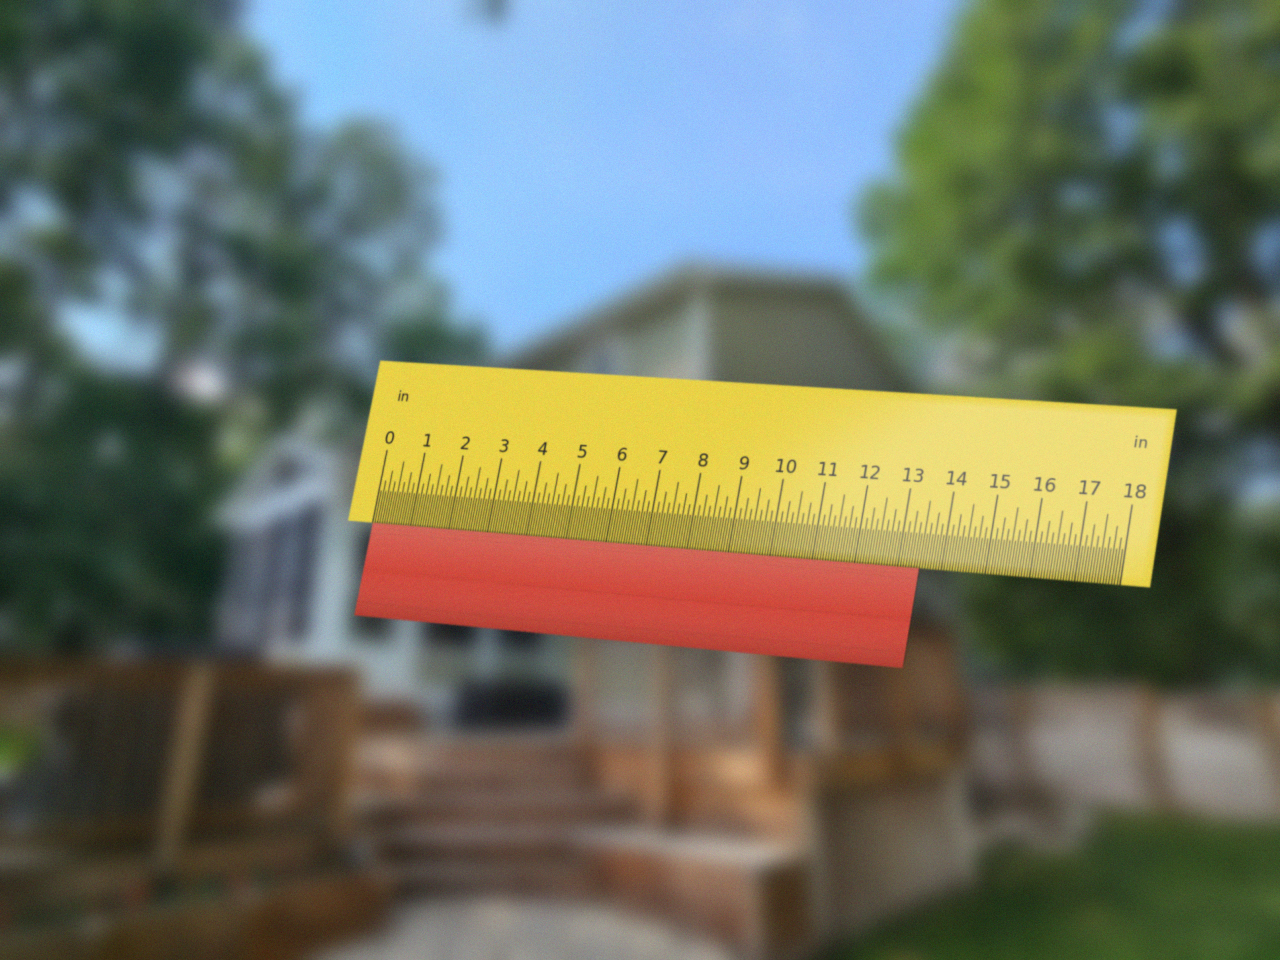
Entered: 13.5 in
